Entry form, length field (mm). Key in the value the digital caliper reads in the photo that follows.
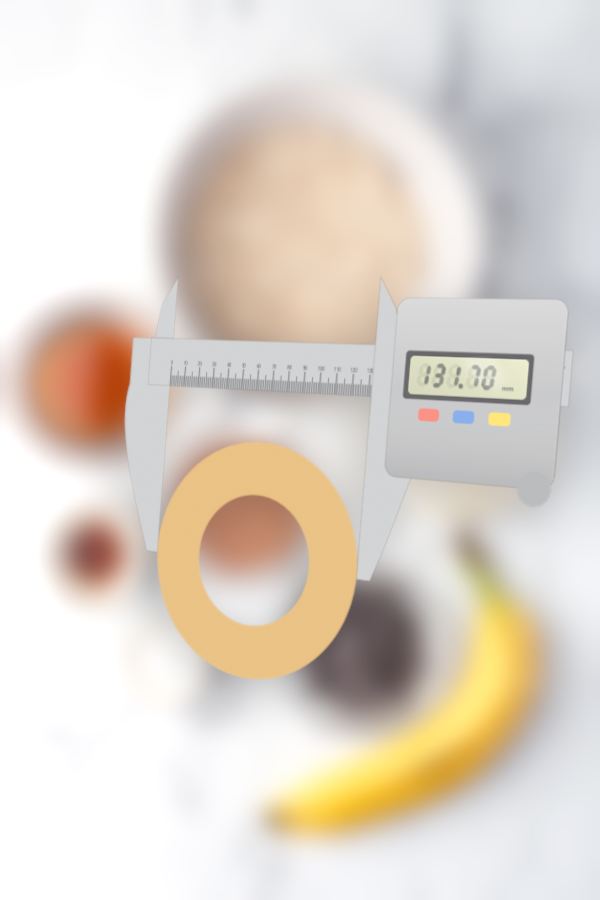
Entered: 131.70 mm
